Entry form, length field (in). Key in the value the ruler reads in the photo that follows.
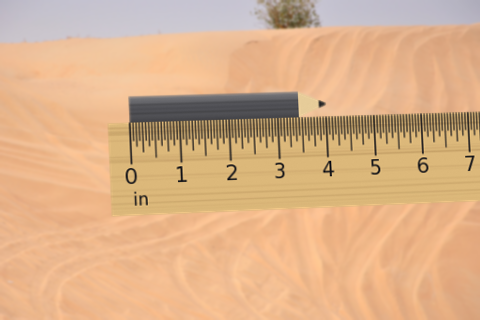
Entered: 4 in
